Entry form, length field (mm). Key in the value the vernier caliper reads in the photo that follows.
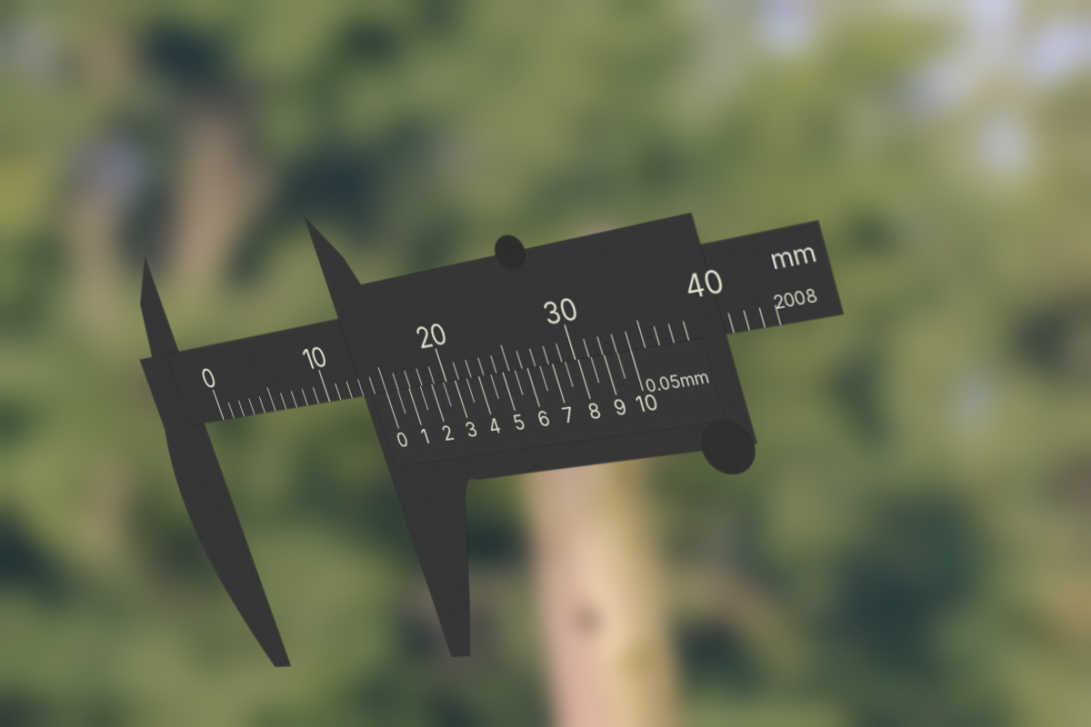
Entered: 15.0 mm
